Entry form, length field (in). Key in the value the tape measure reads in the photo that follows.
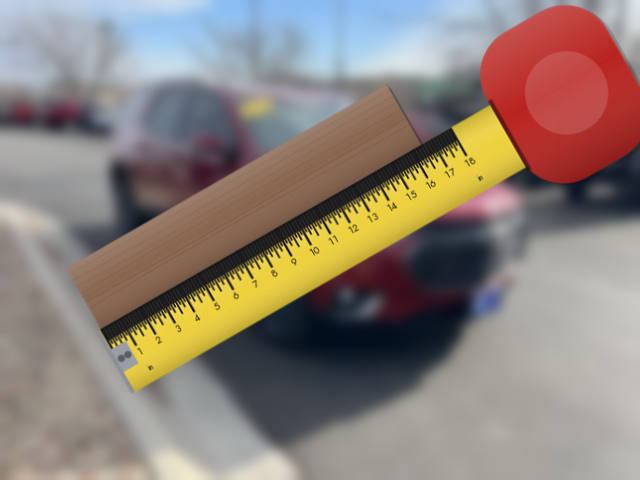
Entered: 16.5 in
